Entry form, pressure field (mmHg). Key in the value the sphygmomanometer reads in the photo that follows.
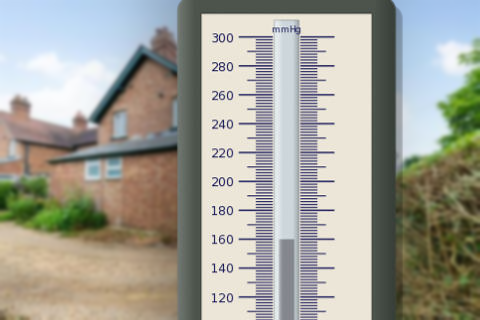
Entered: 160 mmHg
